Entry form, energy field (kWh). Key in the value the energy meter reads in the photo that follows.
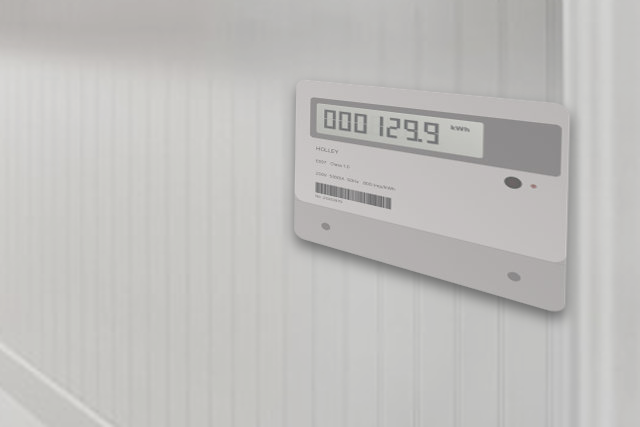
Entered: 129.9 kWh
